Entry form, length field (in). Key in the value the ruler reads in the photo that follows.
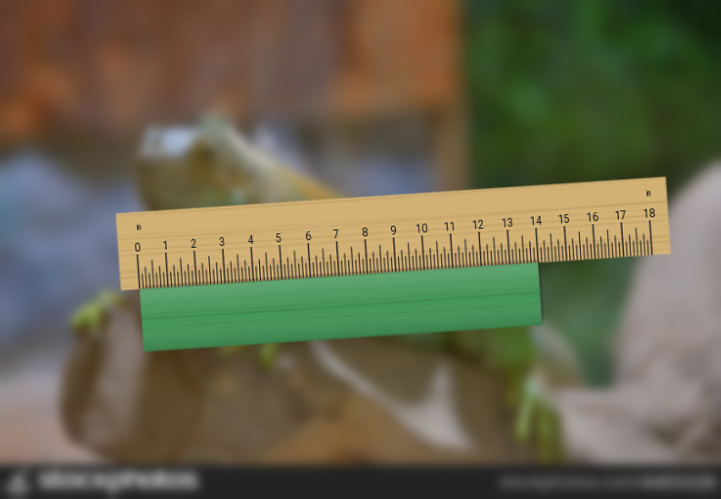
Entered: 14 in
